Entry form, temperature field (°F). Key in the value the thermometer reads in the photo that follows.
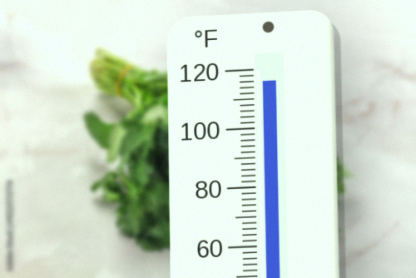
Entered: 116 °F
